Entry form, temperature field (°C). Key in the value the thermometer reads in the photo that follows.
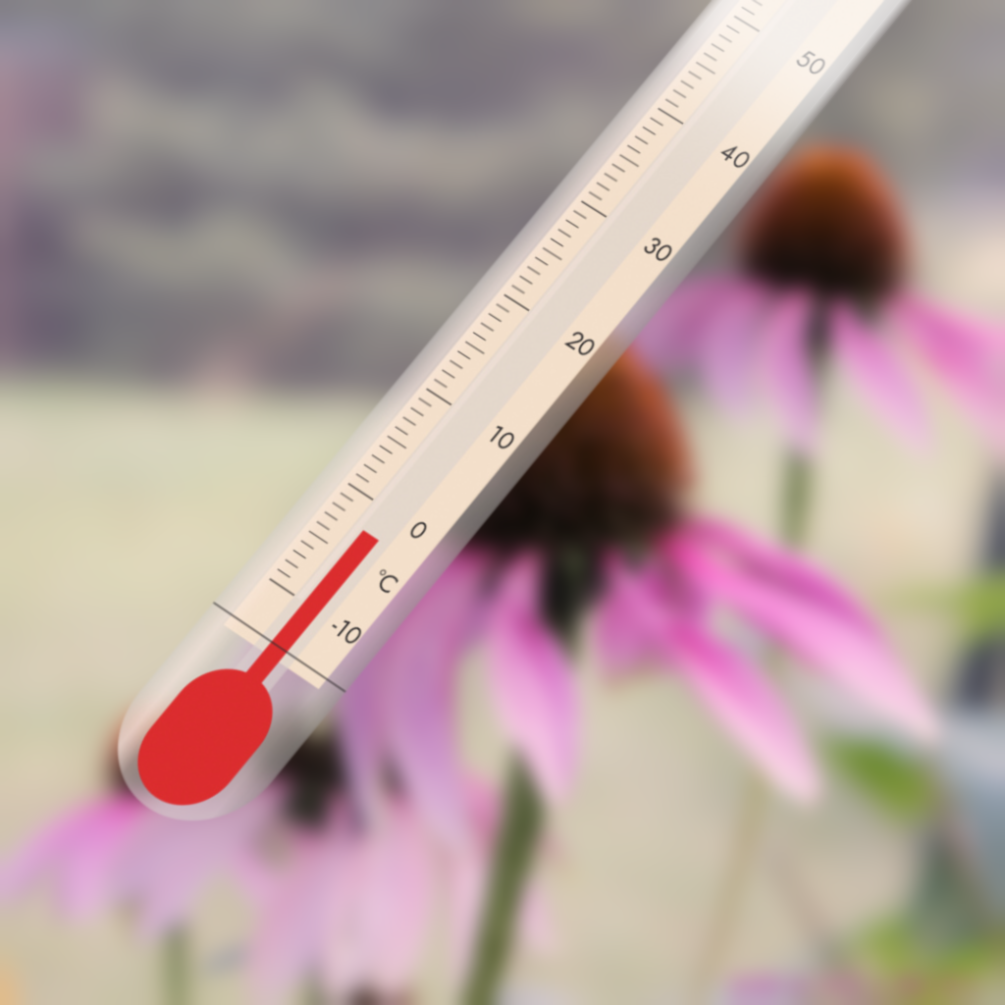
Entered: -2.5 °C
